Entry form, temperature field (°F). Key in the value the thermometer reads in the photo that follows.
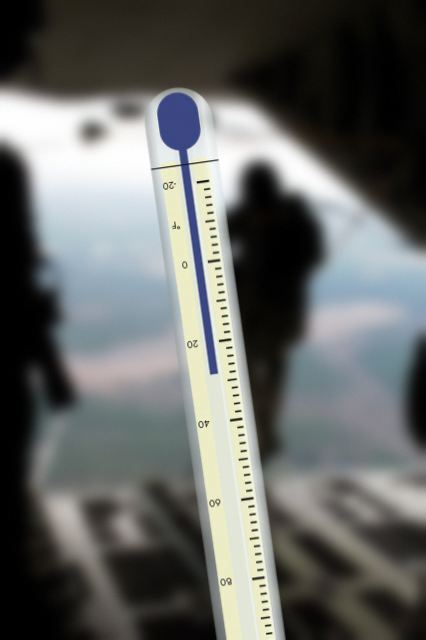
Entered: 28 °F
